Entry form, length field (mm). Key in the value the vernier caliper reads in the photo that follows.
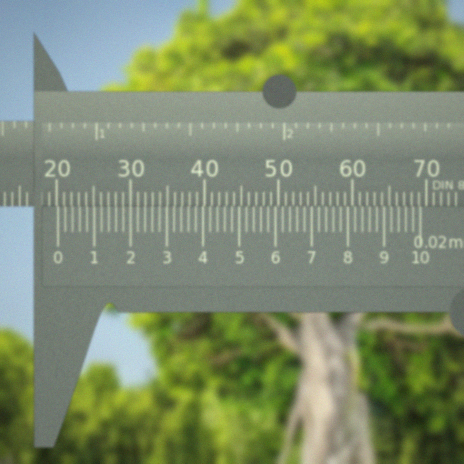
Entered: 20.2 mm
